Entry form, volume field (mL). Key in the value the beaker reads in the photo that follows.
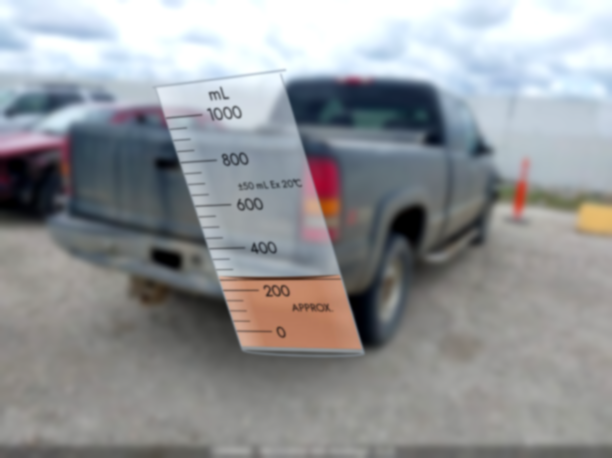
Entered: 250 mL
